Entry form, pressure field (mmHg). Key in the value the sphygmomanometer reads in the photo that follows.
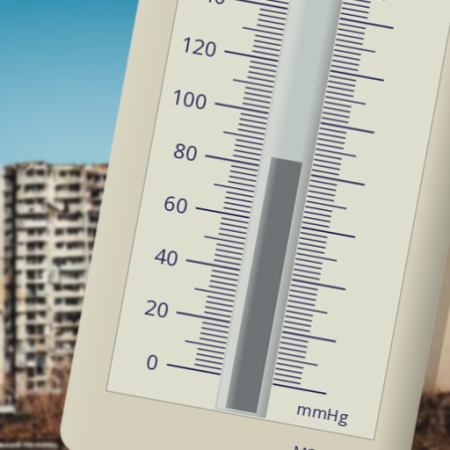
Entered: 84 mmHg
